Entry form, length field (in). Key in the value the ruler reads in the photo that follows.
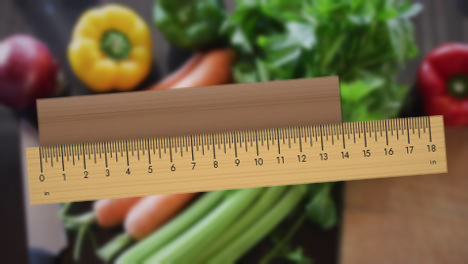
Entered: 14 in
